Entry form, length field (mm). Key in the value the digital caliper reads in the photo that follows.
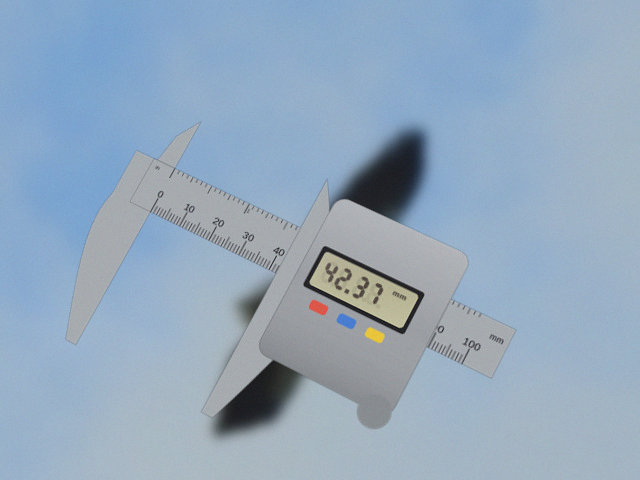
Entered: 42.37 mm
